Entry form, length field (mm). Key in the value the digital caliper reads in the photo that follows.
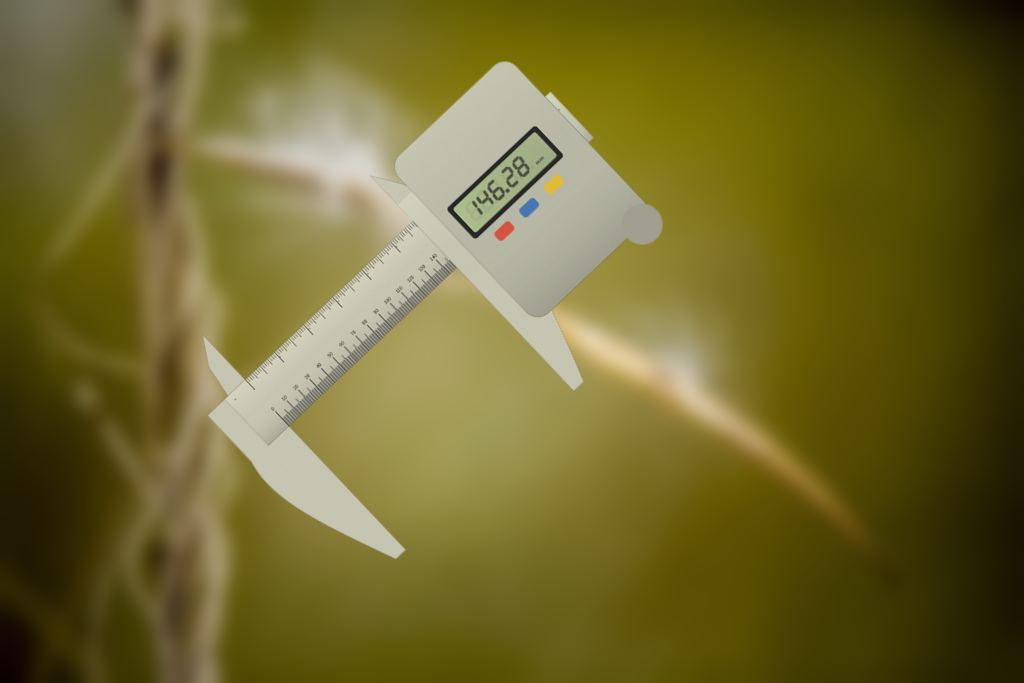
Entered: 146.28 mm
